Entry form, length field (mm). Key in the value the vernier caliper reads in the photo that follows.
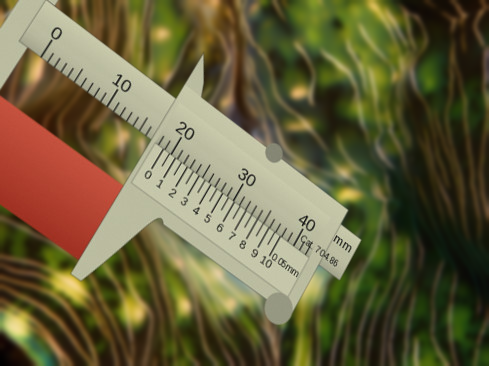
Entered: 18.8 mm
